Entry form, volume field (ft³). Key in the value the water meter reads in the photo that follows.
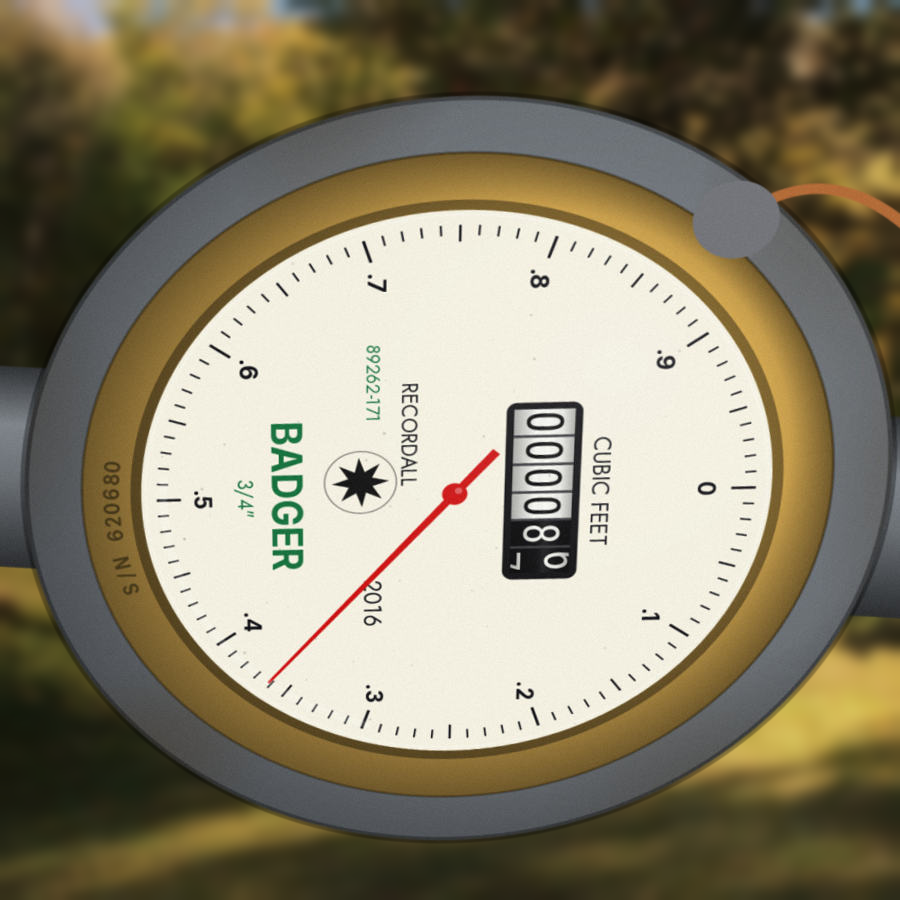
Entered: 86.36 ft³
